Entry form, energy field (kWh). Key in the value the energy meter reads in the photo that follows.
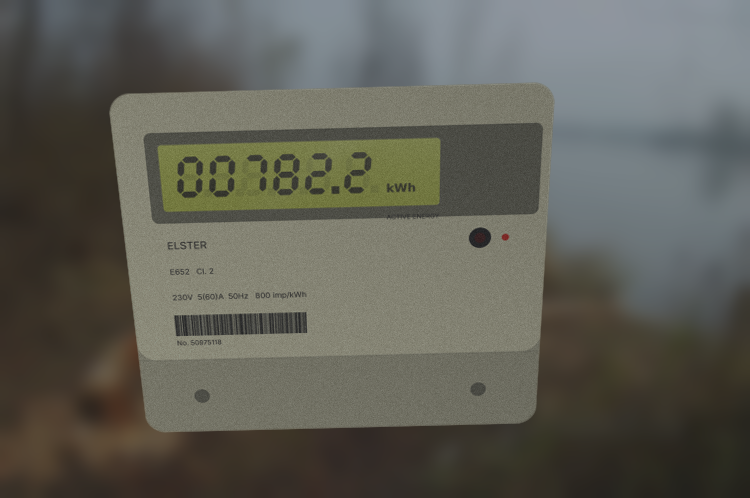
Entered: 782.2 kWh
